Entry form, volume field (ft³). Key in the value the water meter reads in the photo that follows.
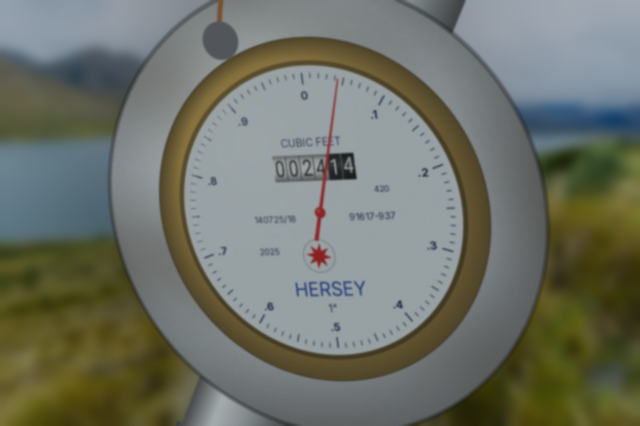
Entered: 2414.04 ft³
